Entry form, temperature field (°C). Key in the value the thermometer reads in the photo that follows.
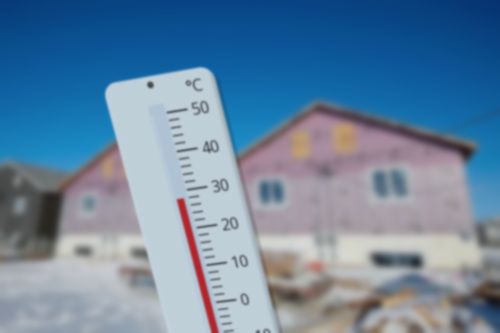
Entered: 28 °C
